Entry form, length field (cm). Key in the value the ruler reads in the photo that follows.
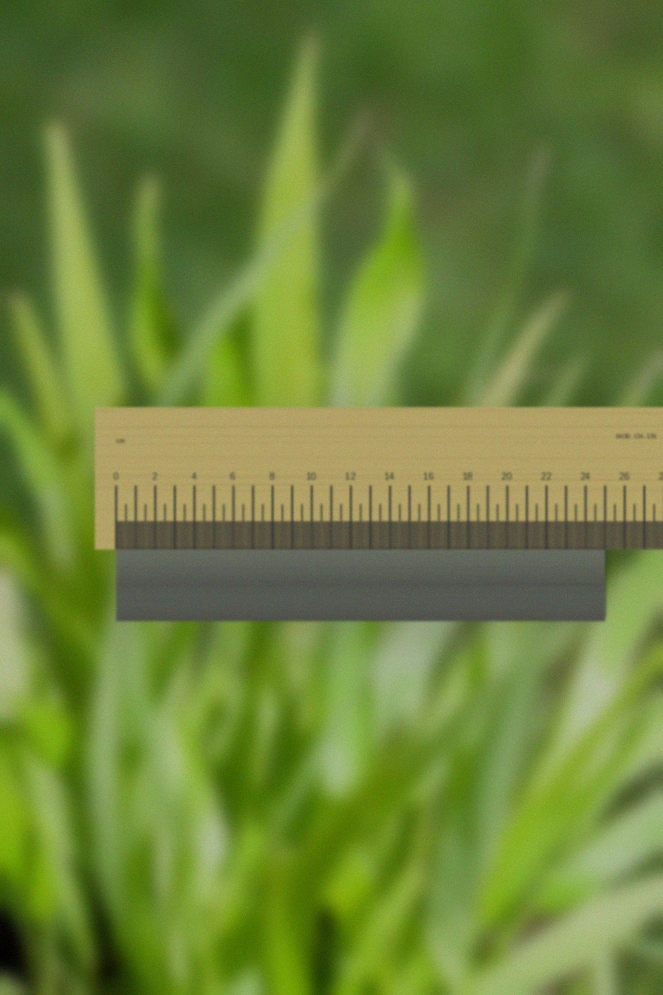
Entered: 25 cm
